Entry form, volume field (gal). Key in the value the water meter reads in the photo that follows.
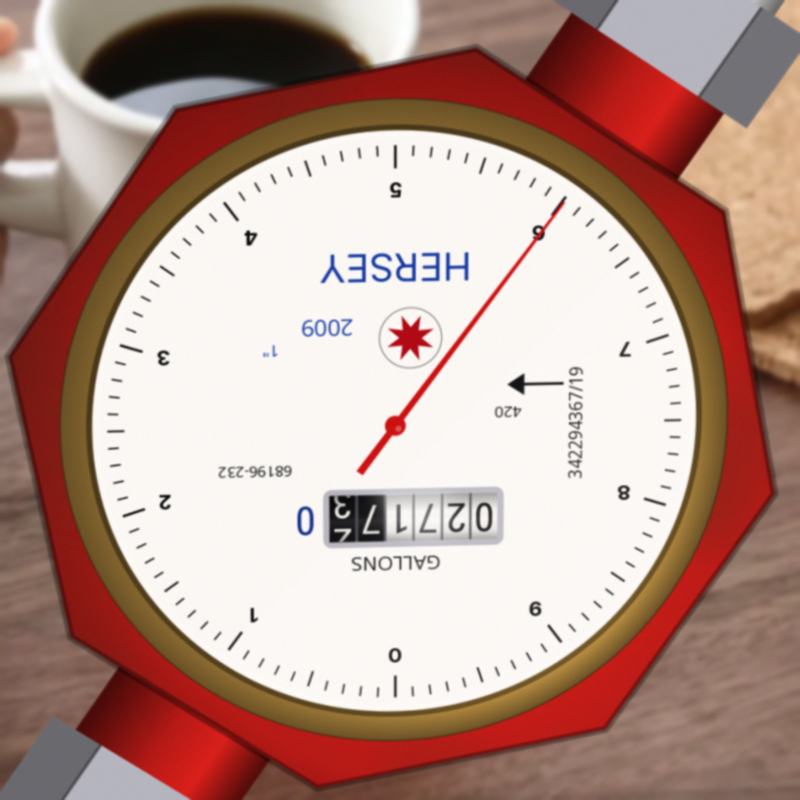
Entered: 271726.0 gal
